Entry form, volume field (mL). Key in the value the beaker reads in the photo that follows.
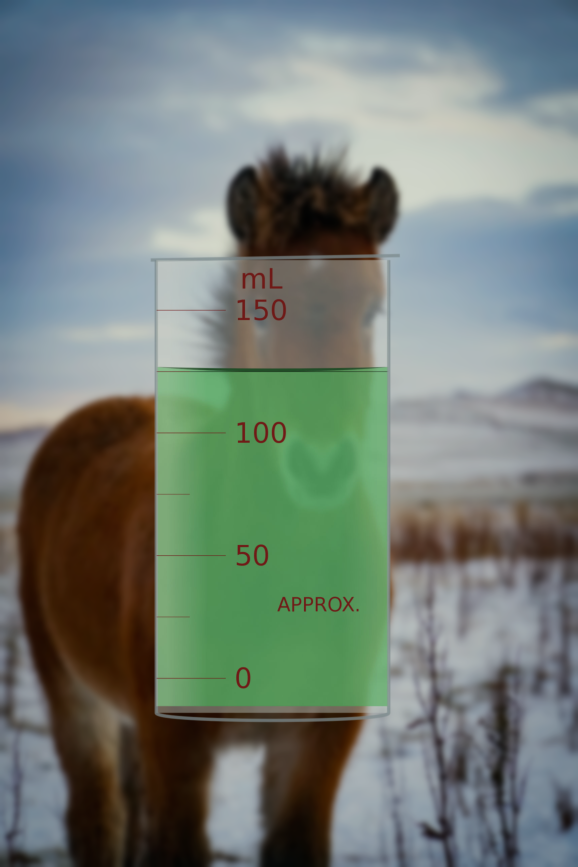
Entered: 125 mL
